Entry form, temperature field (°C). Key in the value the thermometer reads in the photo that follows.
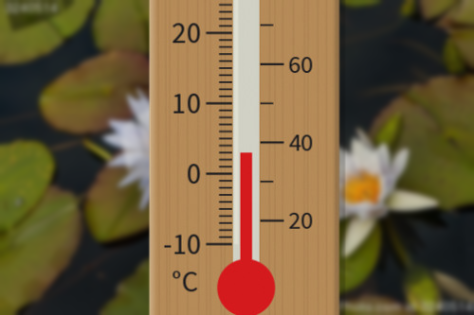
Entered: 3 °C
